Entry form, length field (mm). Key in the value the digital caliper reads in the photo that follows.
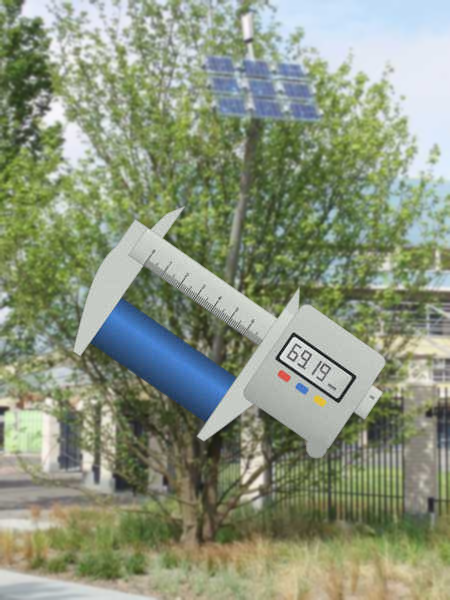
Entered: 69.19 mm
